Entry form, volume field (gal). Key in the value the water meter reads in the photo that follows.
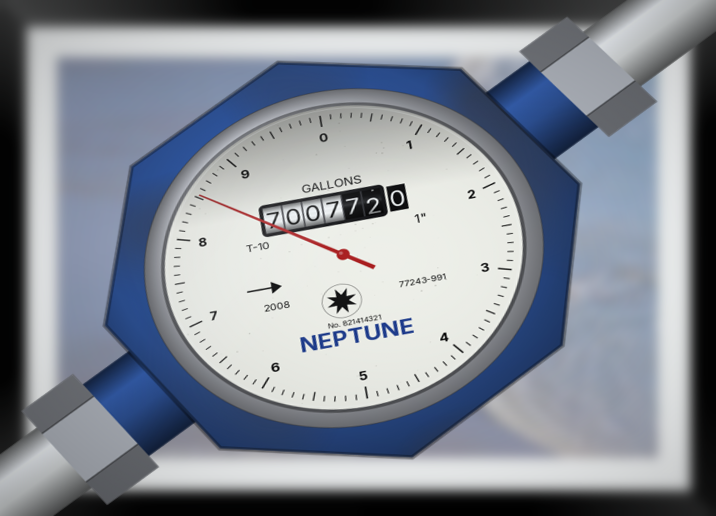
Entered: 7007718.5 gal
